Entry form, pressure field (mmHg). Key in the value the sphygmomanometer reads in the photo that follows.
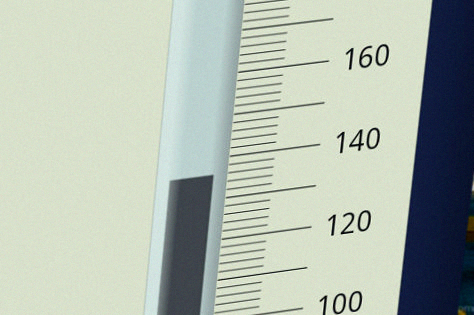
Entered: 136 mmHg
